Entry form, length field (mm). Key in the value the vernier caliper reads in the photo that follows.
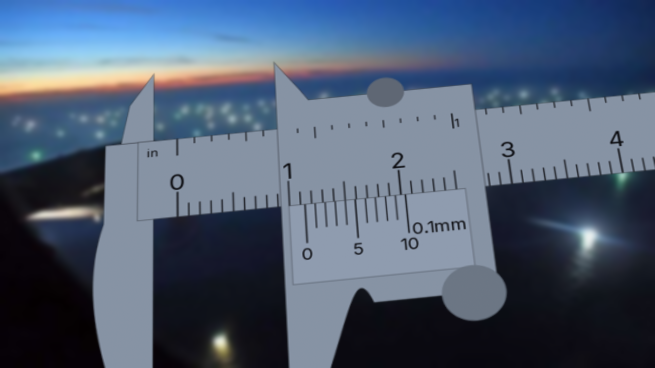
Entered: 11.4 mm
